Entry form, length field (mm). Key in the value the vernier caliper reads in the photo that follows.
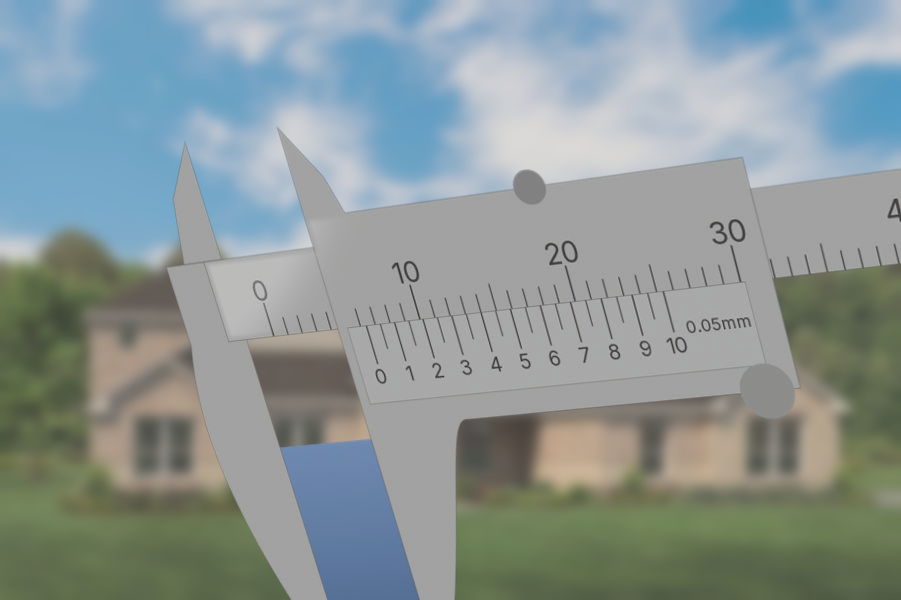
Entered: 6.4 mm
